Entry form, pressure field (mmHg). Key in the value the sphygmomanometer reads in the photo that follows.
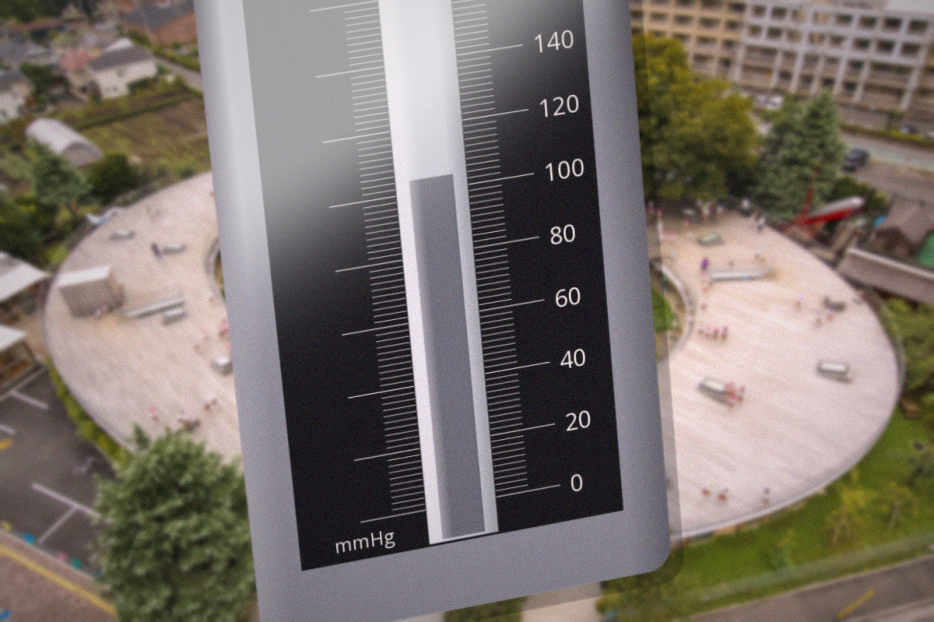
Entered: 104 mmHg
